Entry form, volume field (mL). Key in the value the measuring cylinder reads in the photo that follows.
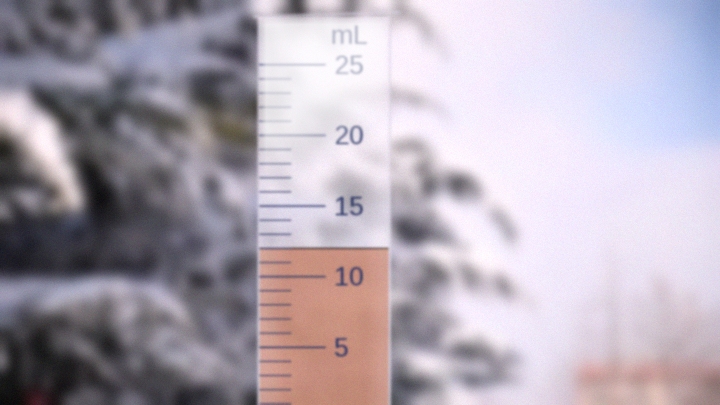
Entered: 12 mL
